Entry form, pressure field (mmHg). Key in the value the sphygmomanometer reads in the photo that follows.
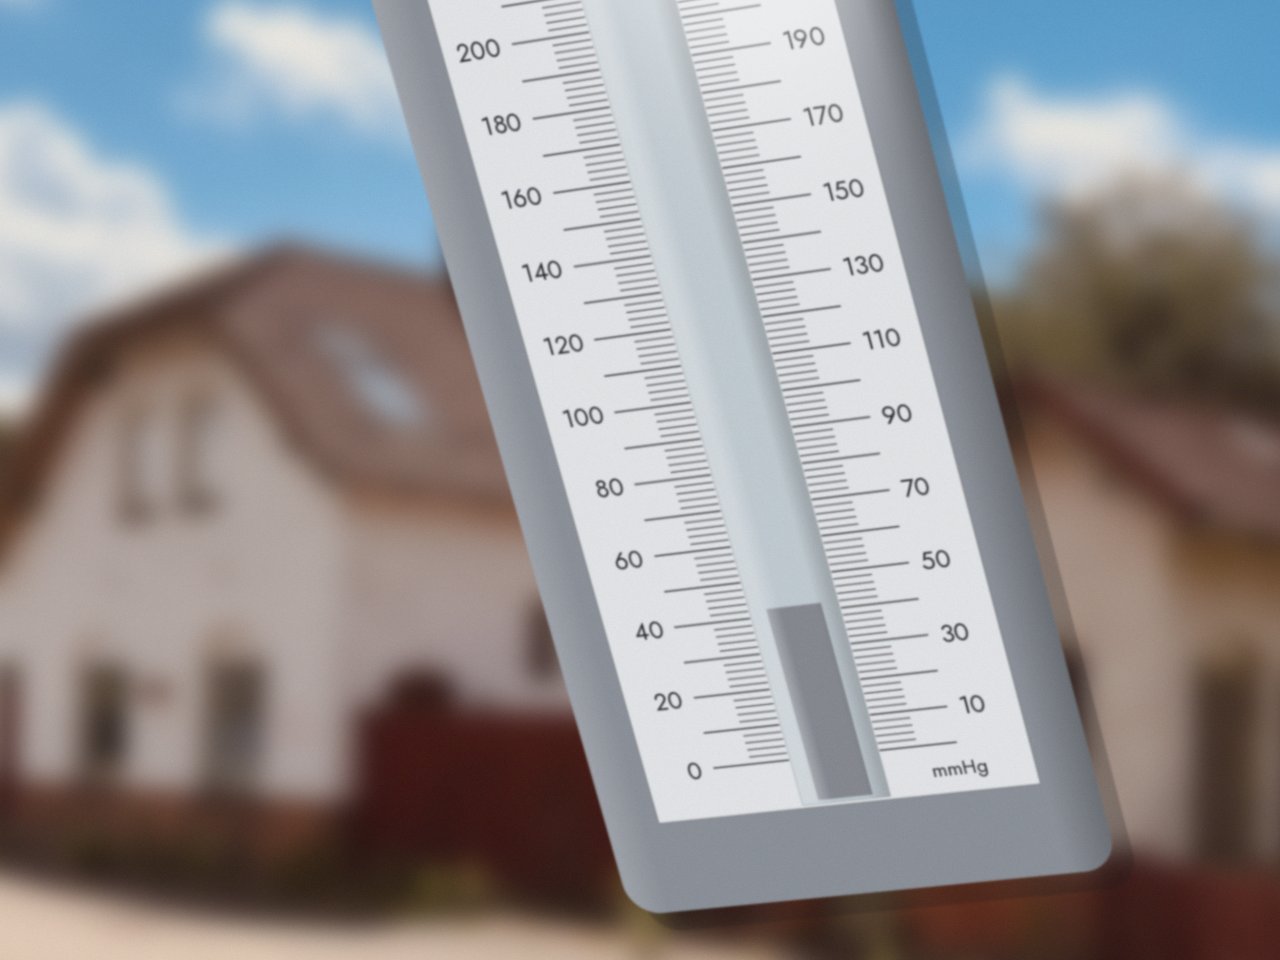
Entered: 42 mmHg
